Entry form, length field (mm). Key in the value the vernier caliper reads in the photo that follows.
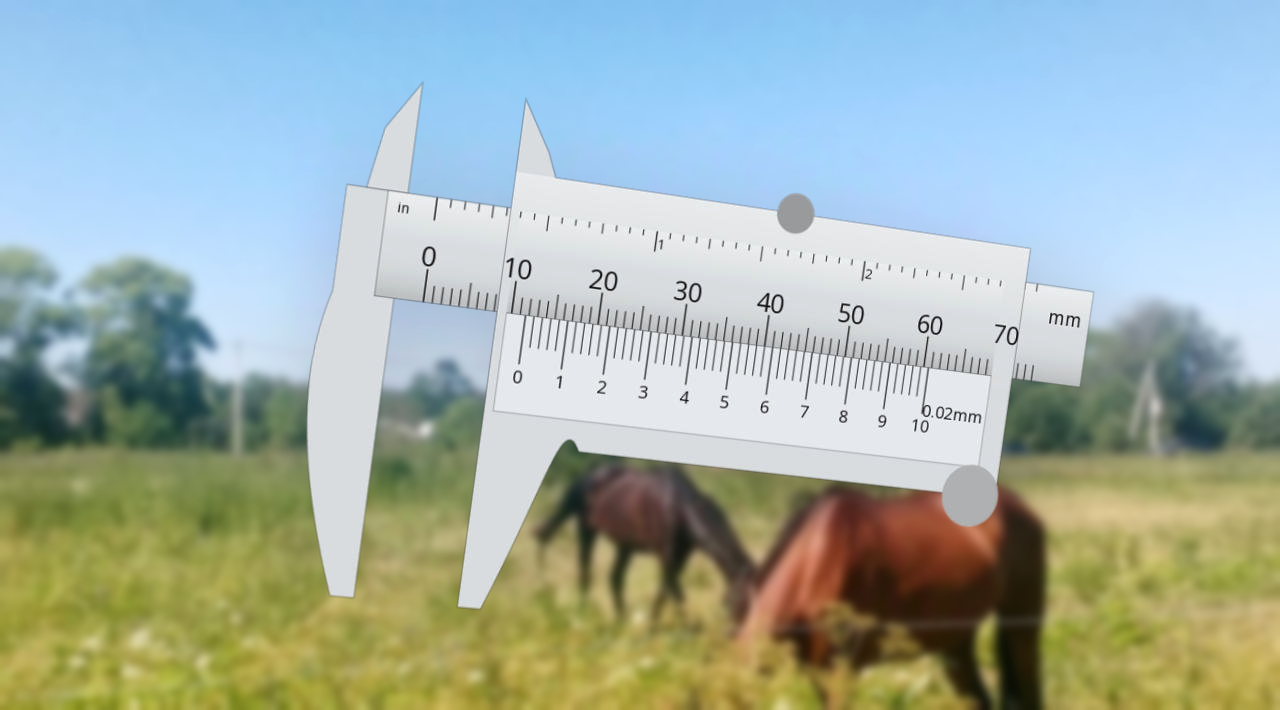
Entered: 11.6 mm
